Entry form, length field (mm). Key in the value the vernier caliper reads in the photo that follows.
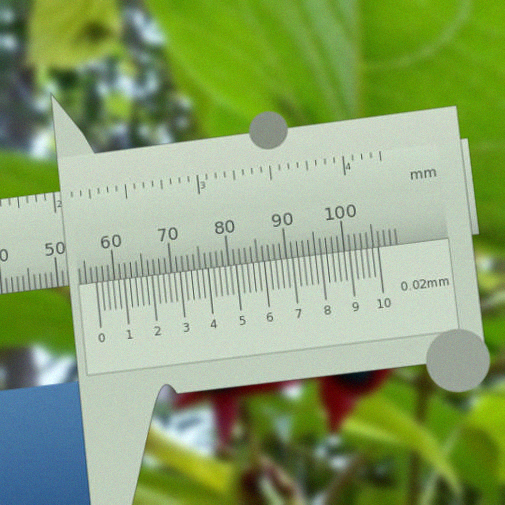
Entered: 56.8 mm
